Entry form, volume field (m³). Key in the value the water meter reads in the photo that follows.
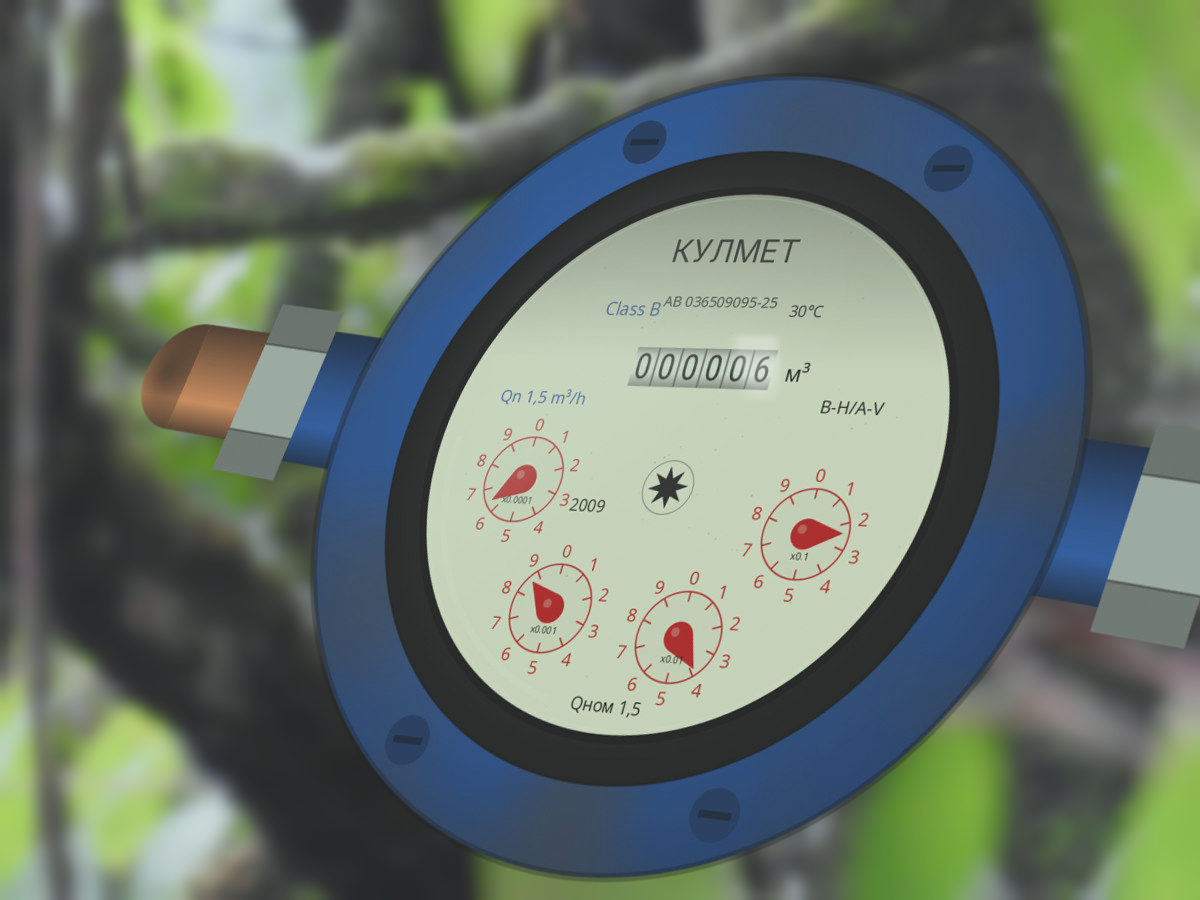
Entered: 6.2386 m³
